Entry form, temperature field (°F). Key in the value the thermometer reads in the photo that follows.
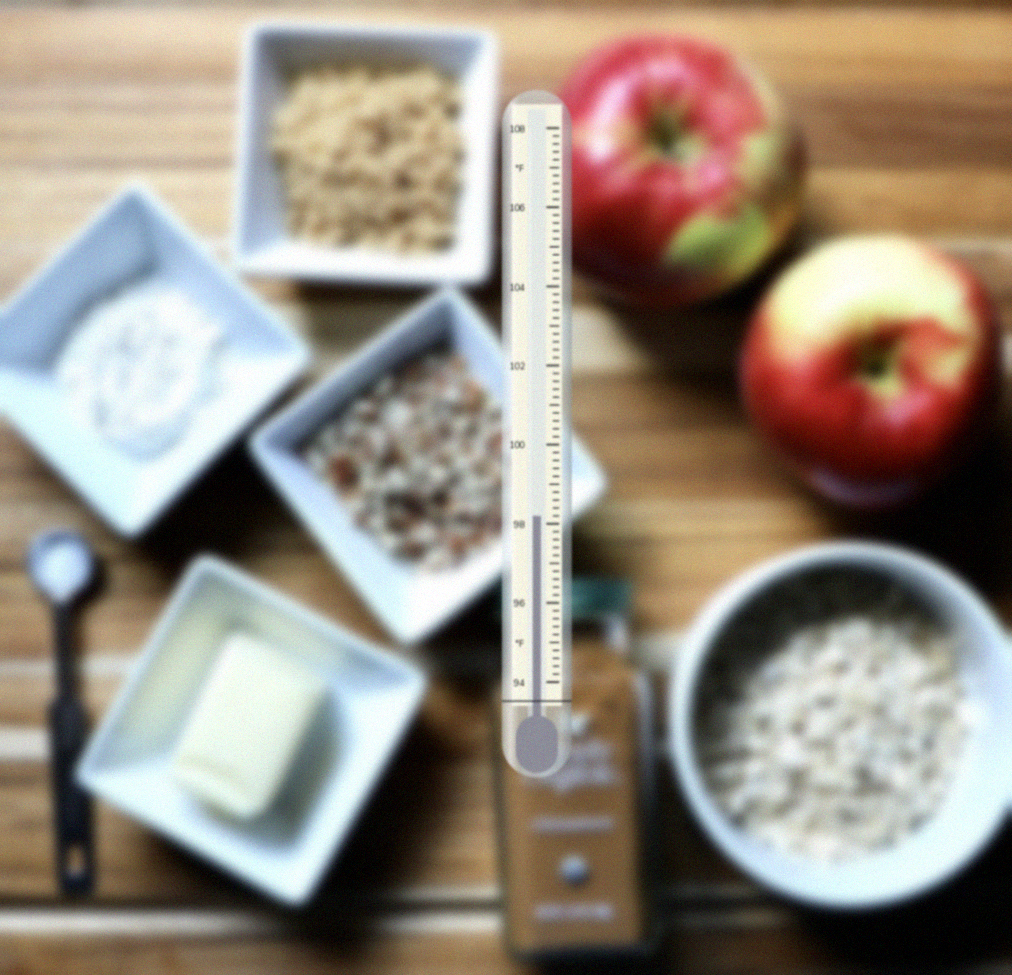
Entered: 98.2 °F
